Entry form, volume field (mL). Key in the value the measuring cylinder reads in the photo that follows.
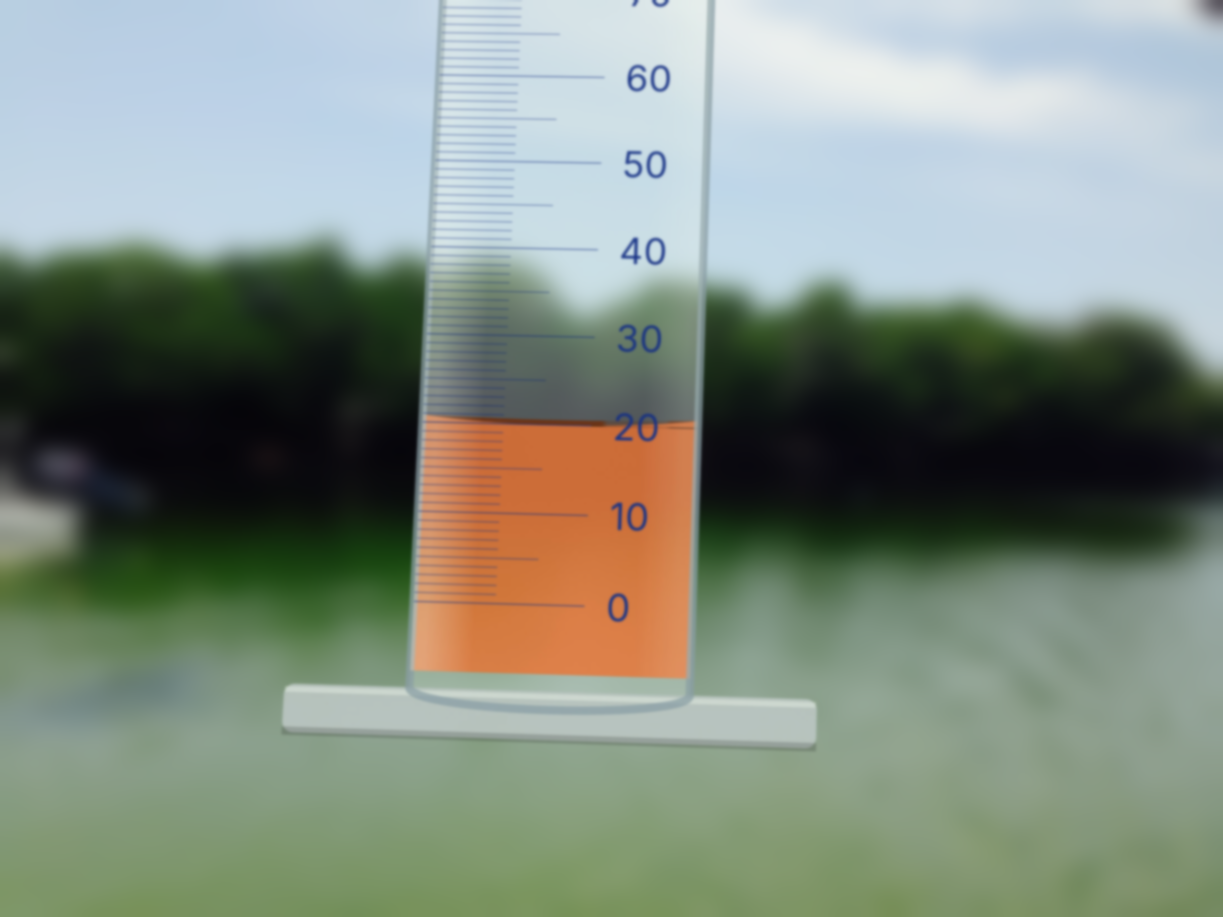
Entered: 20 mL
